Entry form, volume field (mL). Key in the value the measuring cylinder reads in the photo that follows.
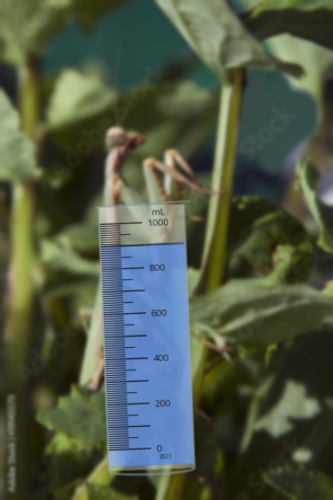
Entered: 900 mL
